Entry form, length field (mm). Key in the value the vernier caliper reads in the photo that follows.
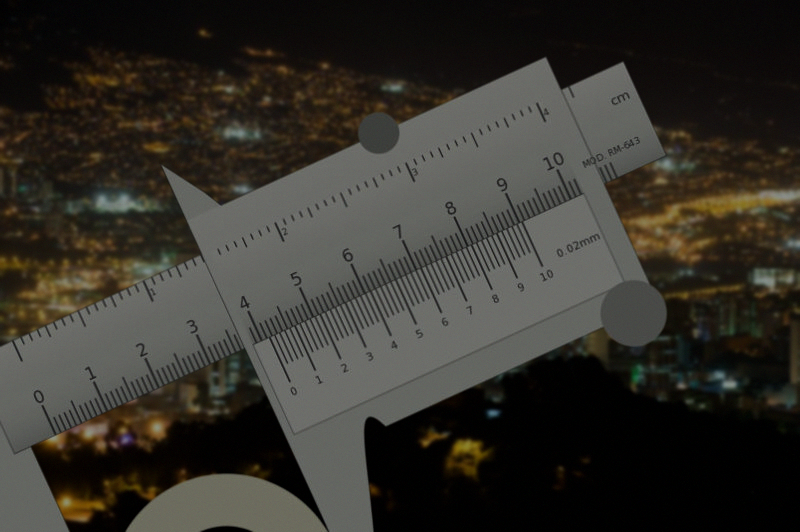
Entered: 41.5 mm
